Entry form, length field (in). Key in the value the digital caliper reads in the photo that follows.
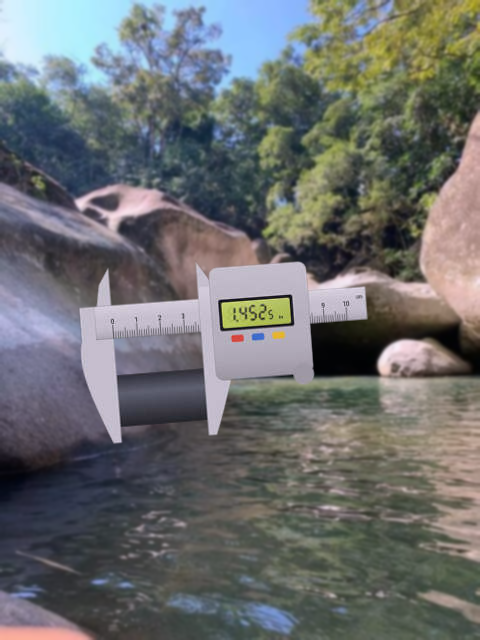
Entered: 1.4525 in
